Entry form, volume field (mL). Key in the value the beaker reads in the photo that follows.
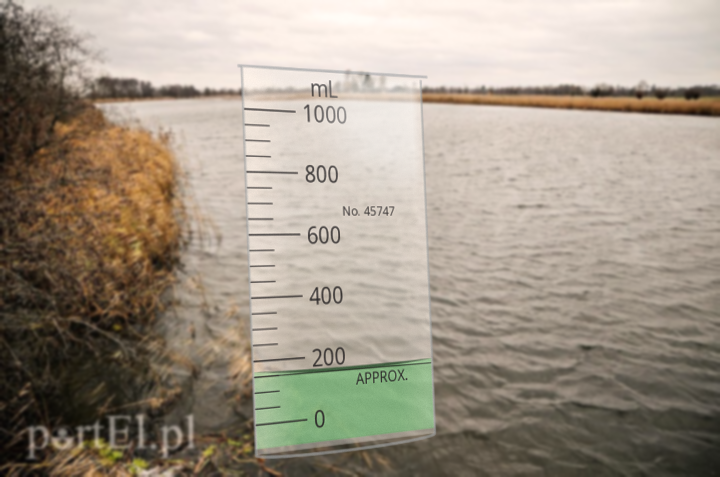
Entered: 150 mL
